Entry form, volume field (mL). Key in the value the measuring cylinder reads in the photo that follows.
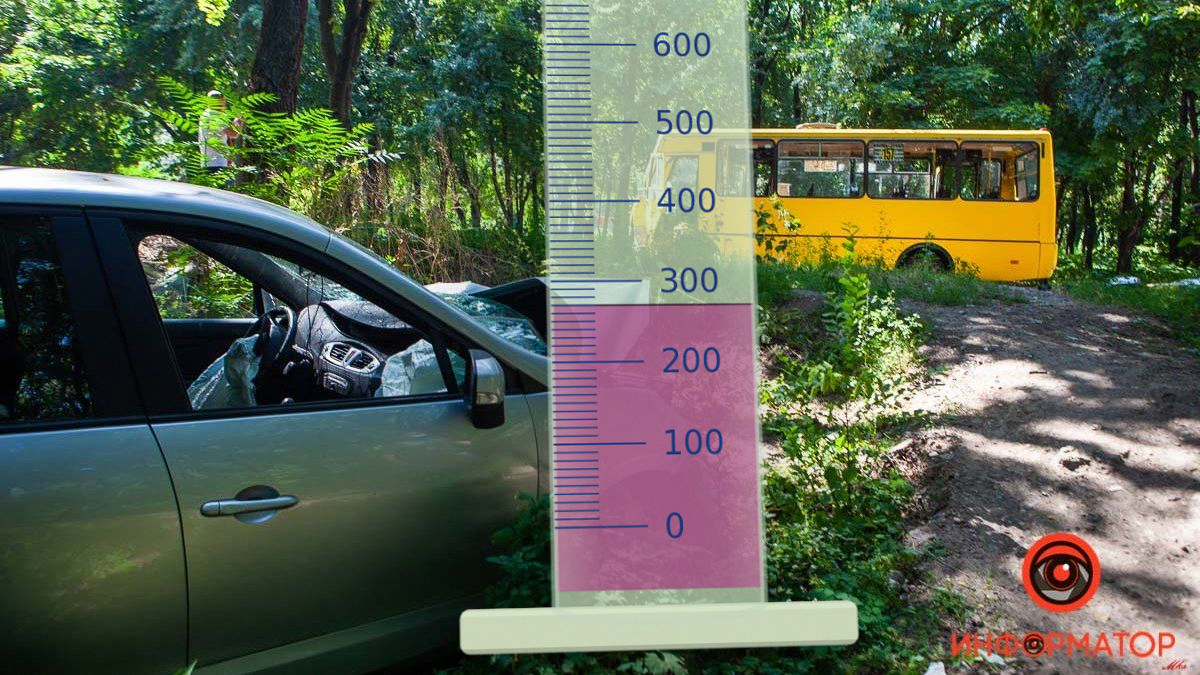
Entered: 270 mL
